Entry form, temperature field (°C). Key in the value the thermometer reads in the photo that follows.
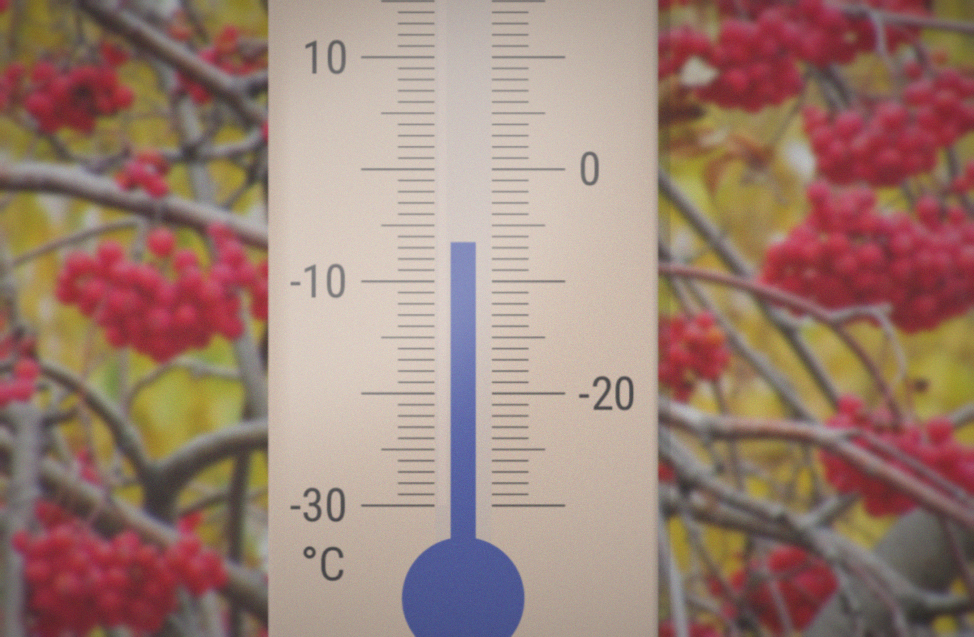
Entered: -6.5 °C
